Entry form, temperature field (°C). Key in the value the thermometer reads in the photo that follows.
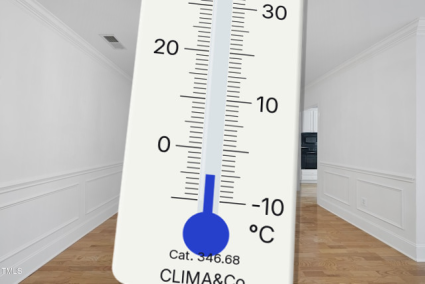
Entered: -5 °C
